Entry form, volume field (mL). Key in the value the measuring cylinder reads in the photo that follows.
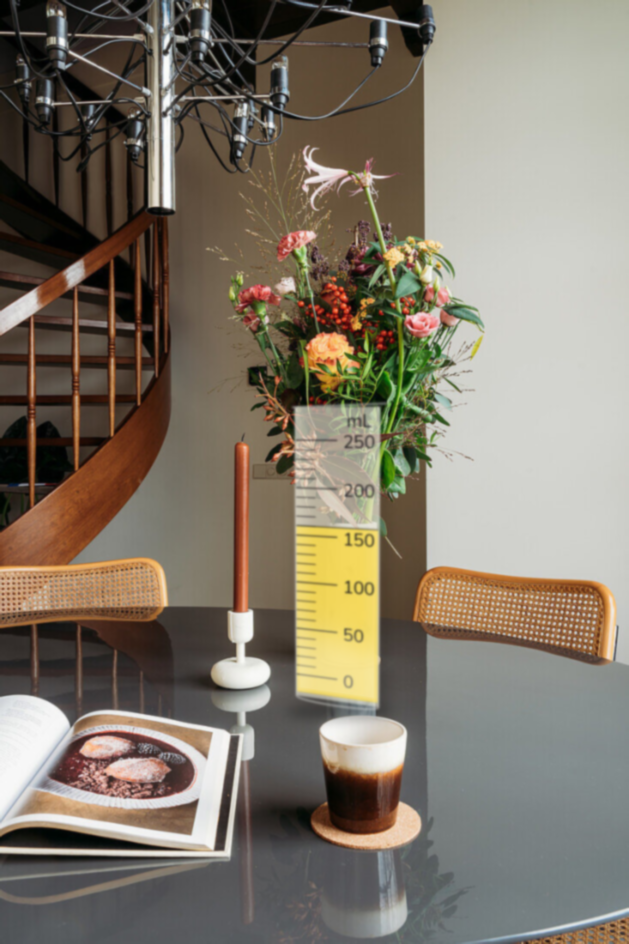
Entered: 160 mL
